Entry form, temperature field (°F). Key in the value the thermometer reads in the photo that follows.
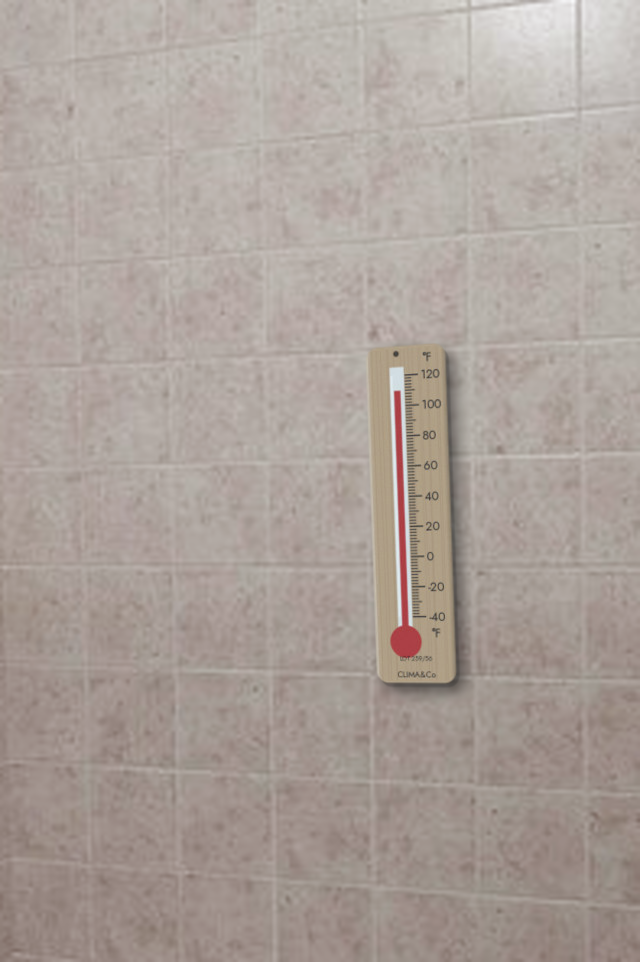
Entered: 110 °F
